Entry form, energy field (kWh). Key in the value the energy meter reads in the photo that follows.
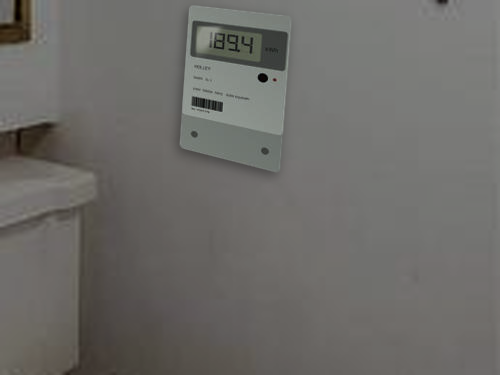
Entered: 189.4 kWh
